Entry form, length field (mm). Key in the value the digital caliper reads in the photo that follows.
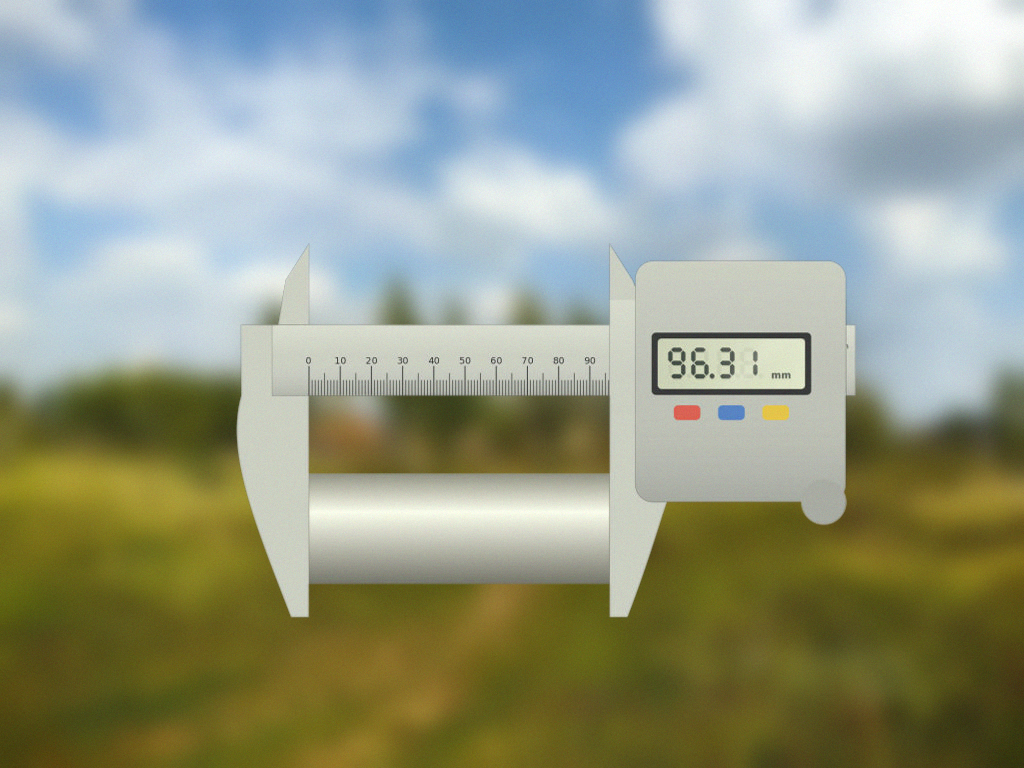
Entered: 96.31 mm
